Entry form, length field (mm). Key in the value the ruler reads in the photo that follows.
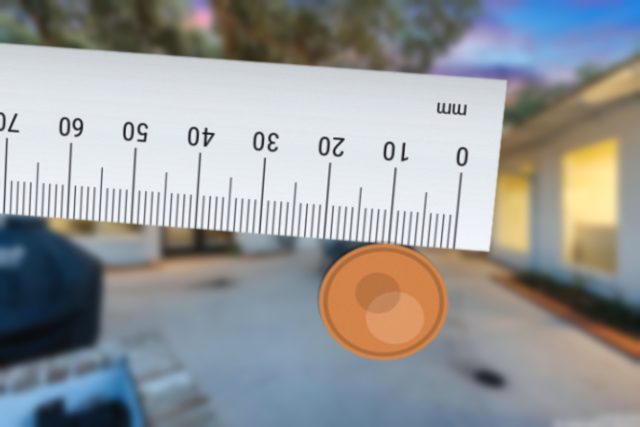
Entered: 20 mm
